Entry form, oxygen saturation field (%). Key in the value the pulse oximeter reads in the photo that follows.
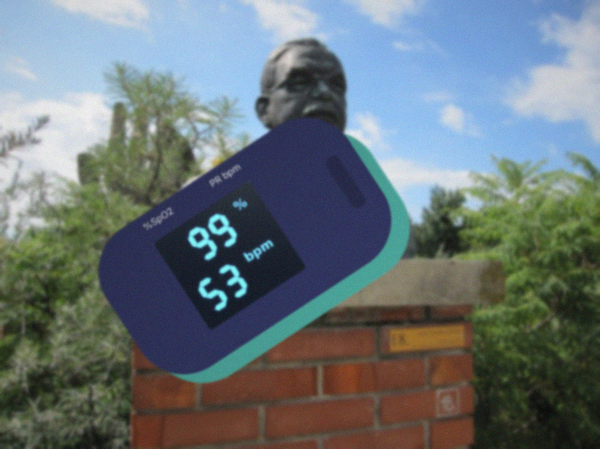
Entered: 99 %
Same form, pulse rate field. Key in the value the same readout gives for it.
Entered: 53 bpm
